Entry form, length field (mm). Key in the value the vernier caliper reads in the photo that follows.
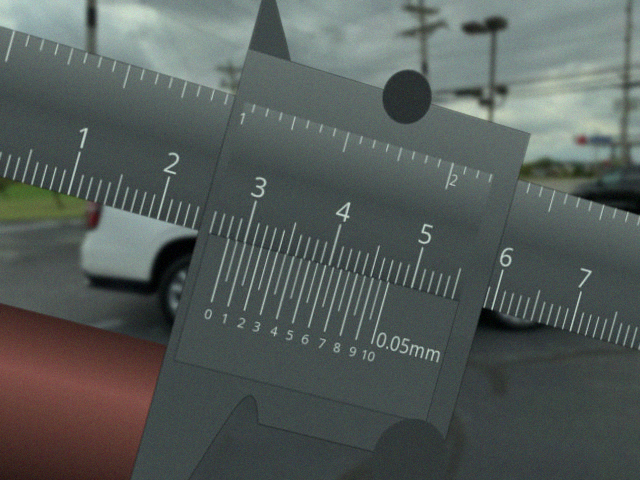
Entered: 28.2 mm
